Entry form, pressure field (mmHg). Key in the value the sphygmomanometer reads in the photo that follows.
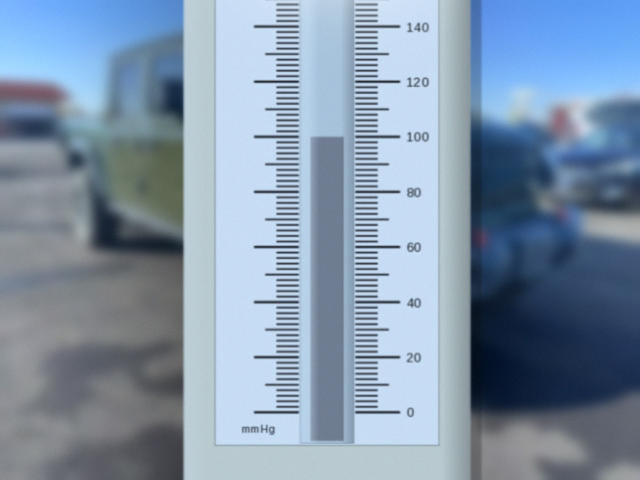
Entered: 100 mmHg
